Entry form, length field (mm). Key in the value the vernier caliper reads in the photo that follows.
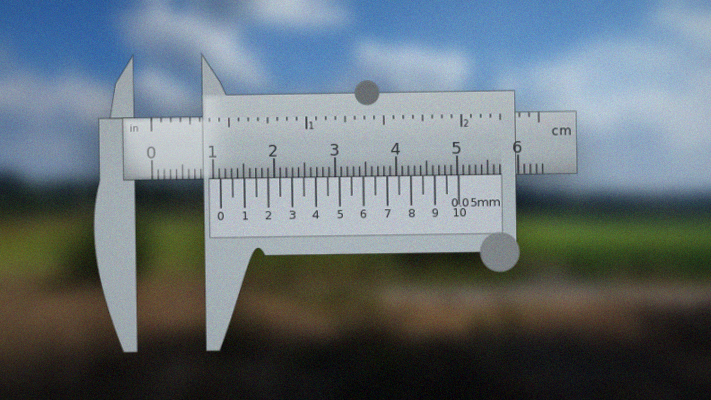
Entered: 11.2 mm
